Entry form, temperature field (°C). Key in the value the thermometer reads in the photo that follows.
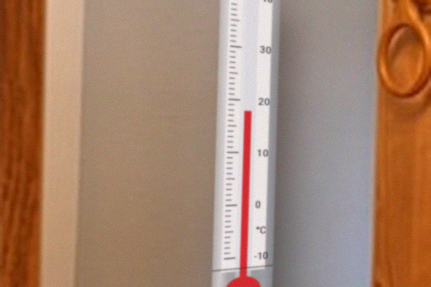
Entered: 18 °C
